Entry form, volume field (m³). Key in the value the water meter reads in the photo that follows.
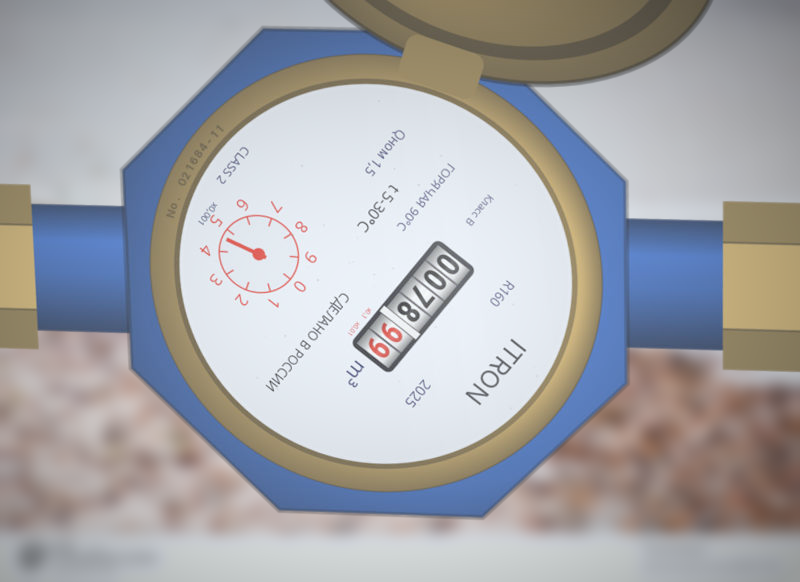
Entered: 78.994 m³
